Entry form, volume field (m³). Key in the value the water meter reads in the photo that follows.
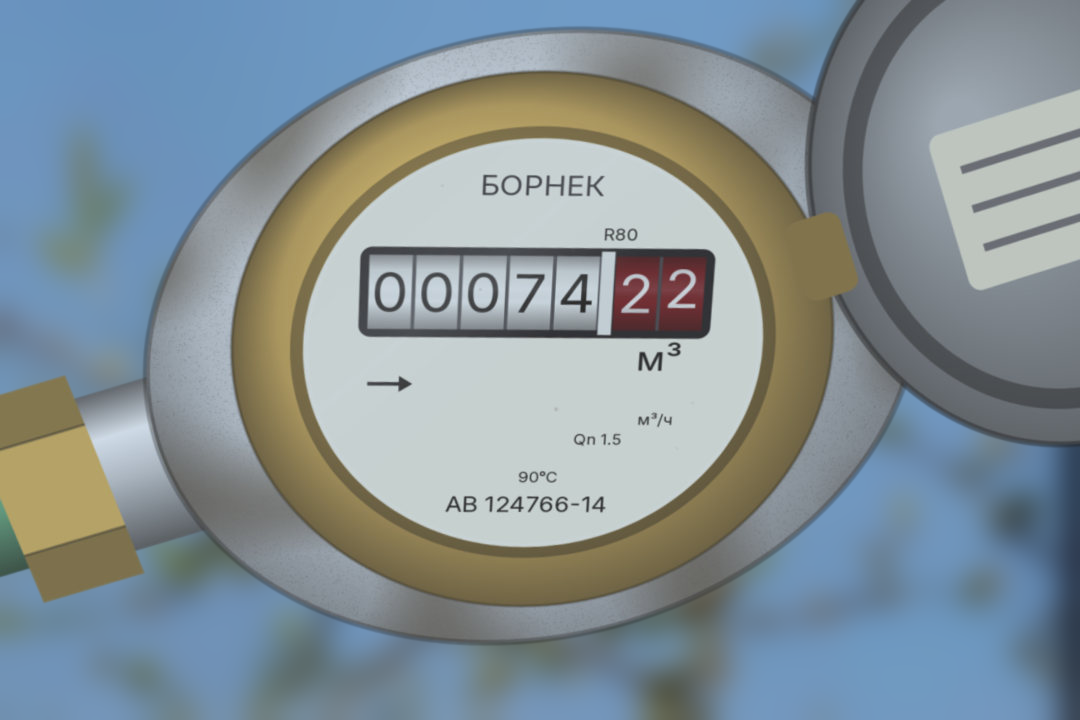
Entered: 74.22 m³
